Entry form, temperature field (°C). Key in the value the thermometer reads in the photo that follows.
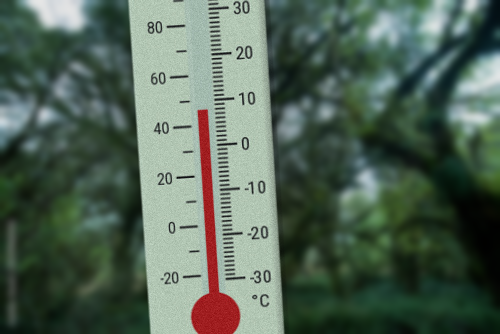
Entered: 8 °C
